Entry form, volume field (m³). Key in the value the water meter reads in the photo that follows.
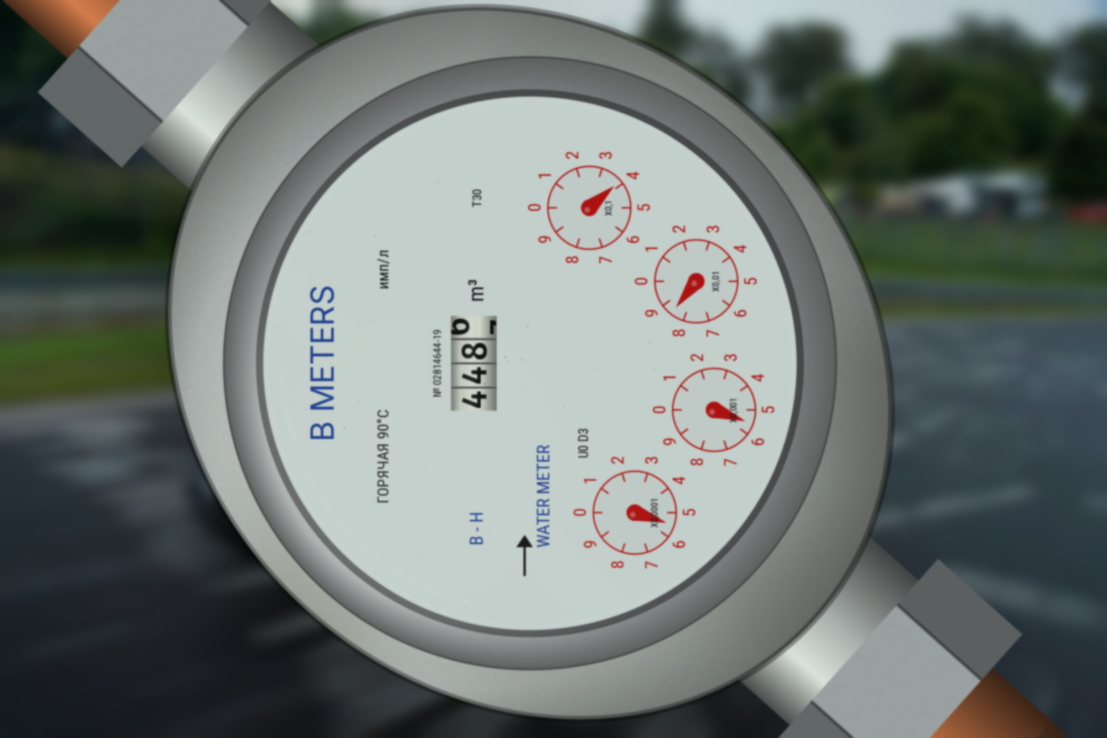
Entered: 4486.3855 m³
